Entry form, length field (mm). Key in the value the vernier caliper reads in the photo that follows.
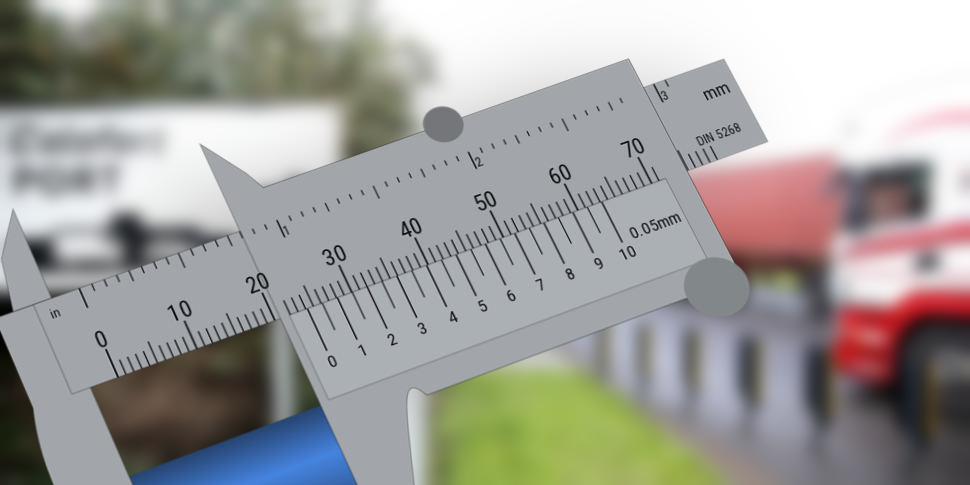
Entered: 24.2 mm
